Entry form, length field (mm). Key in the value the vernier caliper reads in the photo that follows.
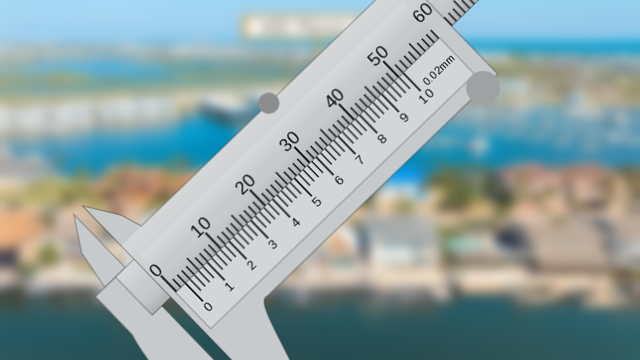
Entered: 2.0 mm
